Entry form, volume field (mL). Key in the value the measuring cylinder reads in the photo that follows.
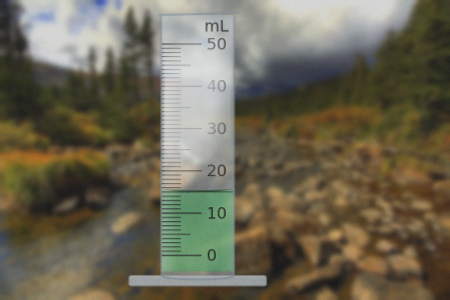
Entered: 15 mL
